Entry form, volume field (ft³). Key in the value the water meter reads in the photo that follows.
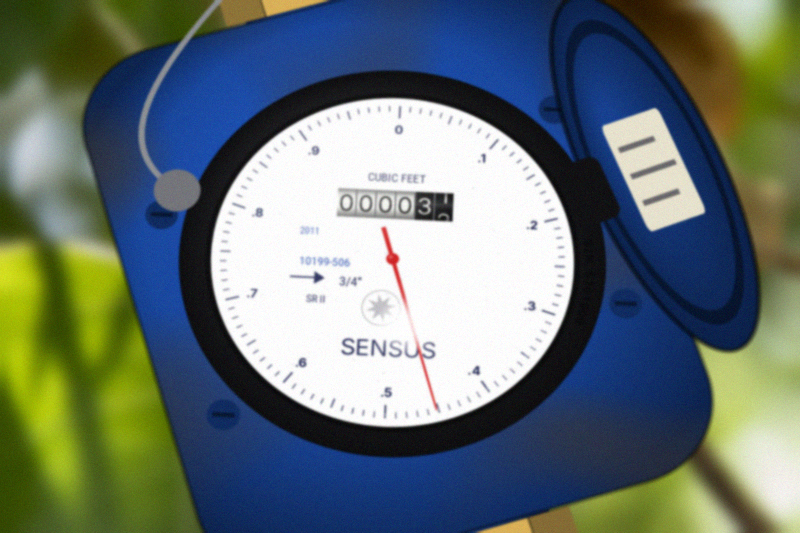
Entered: 31.45 ft³
